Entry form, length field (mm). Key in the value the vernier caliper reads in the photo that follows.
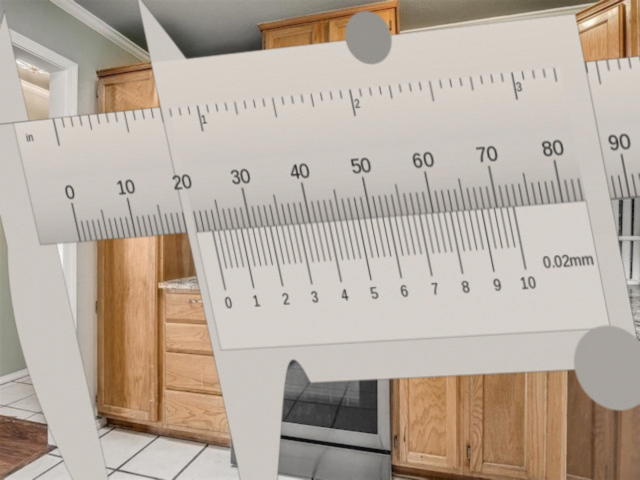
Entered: 23.5 mm
